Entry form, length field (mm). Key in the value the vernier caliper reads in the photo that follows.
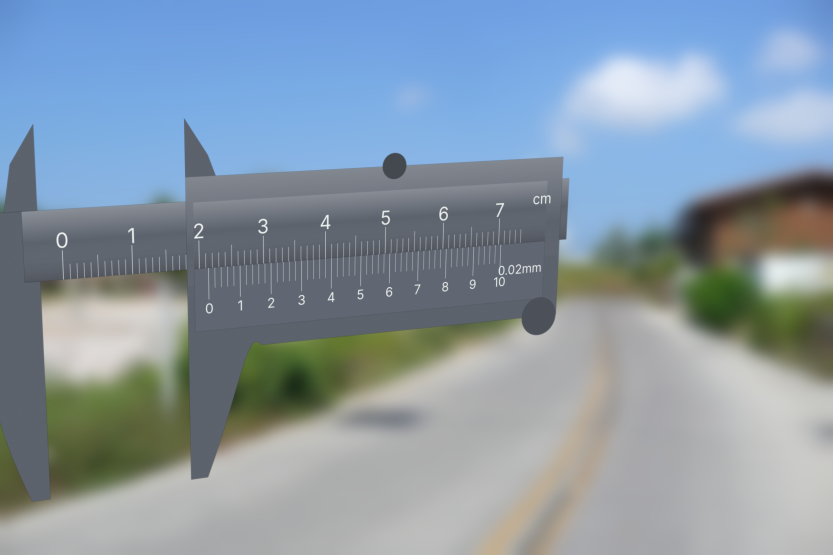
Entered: 21.4 mm
